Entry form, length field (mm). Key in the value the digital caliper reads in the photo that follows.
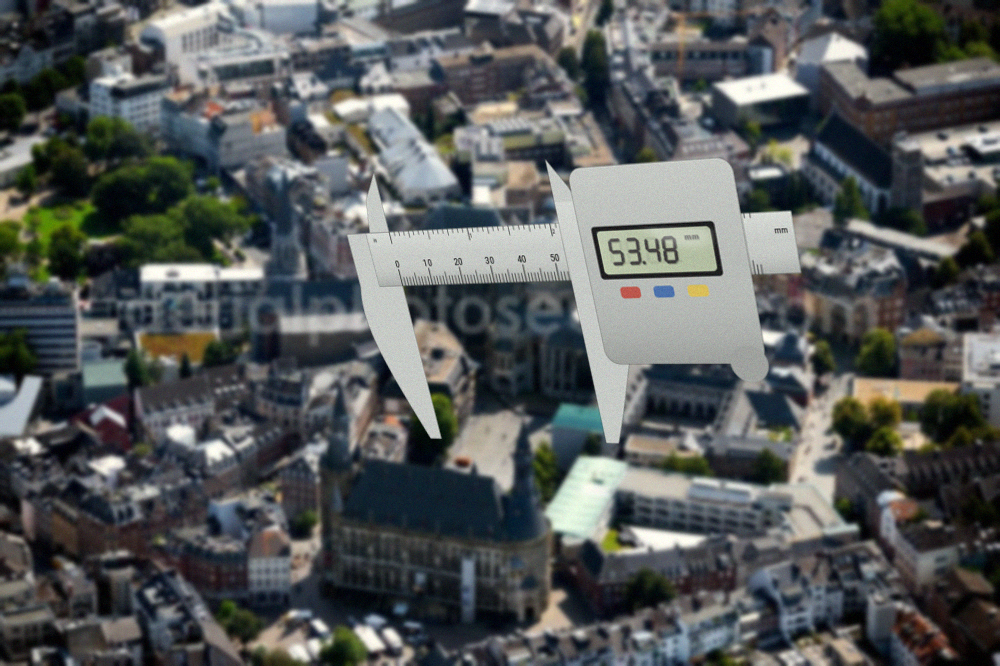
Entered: 53.48 mm
